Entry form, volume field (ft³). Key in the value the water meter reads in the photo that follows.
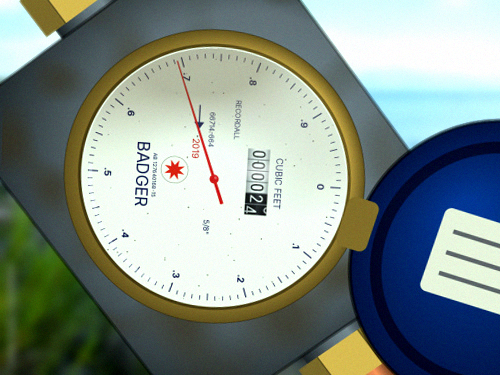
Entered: 23.69 ft³
